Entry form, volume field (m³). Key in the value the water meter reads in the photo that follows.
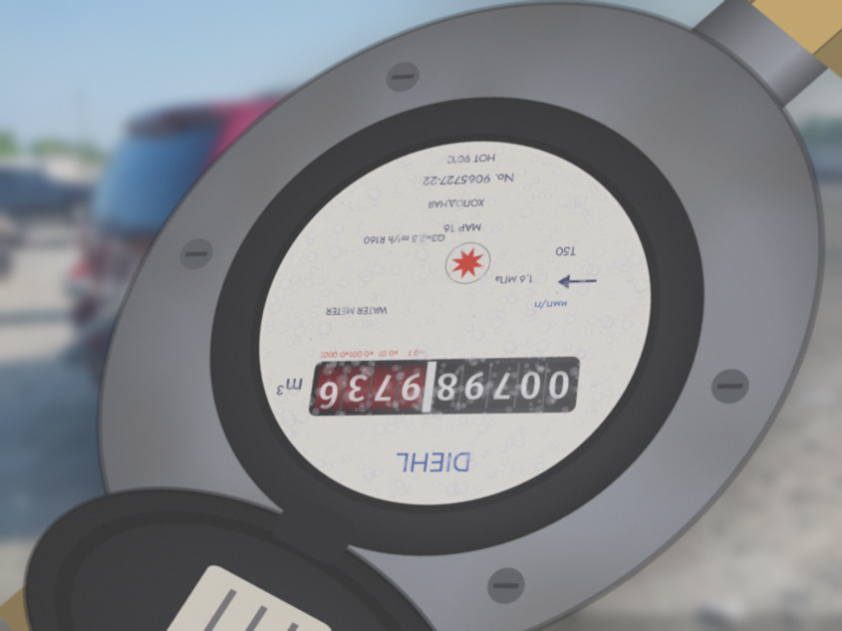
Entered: 798.9736 m³
